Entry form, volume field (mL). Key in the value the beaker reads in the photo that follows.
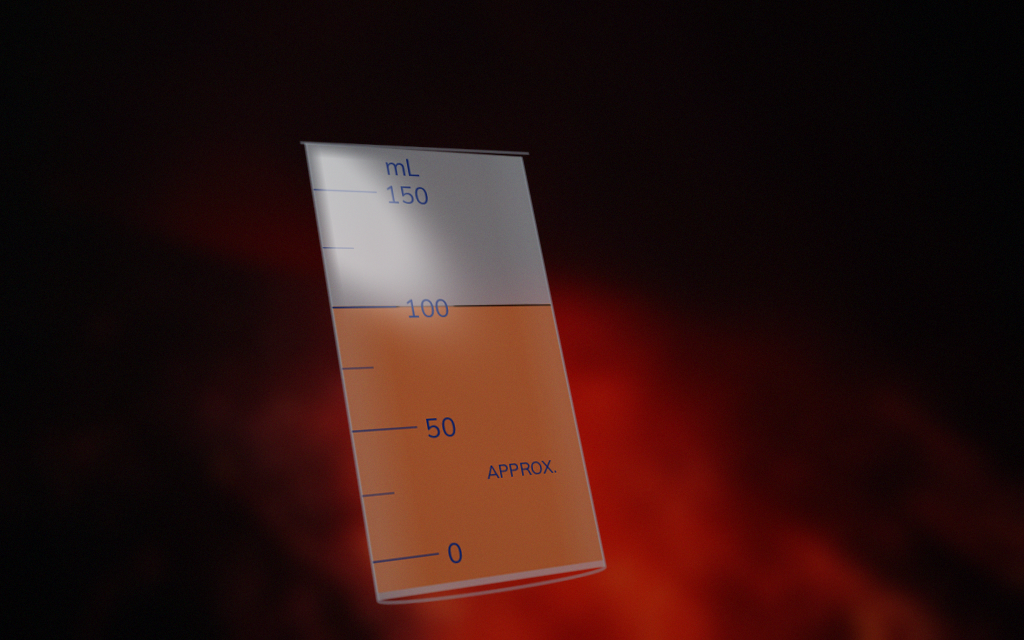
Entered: 100 mL
